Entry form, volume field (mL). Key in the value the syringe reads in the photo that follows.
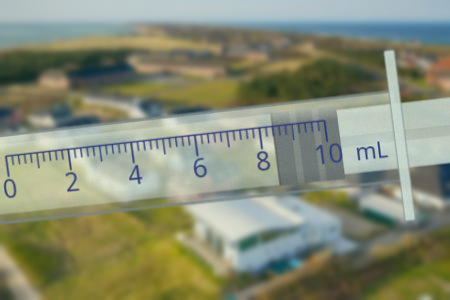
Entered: 8.4 mL
